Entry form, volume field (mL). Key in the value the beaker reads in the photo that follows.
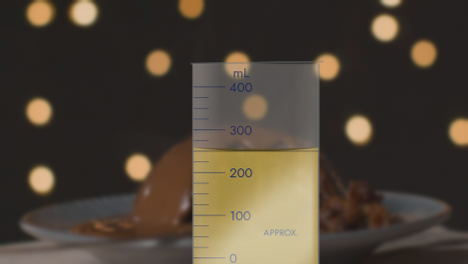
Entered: 250 mL
